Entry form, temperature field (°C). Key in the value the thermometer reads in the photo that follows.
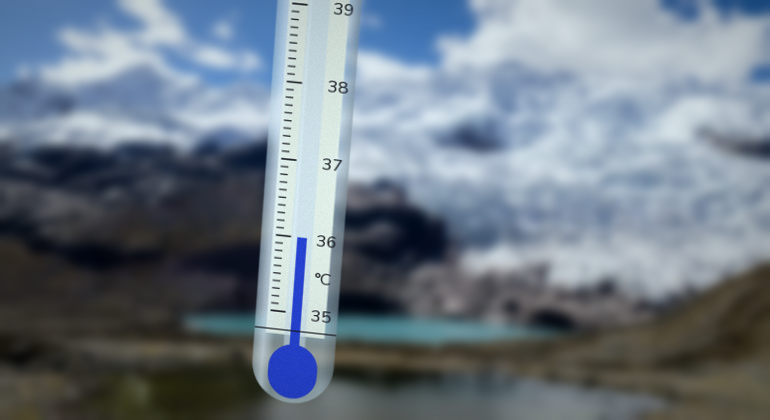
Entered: 36 °C
